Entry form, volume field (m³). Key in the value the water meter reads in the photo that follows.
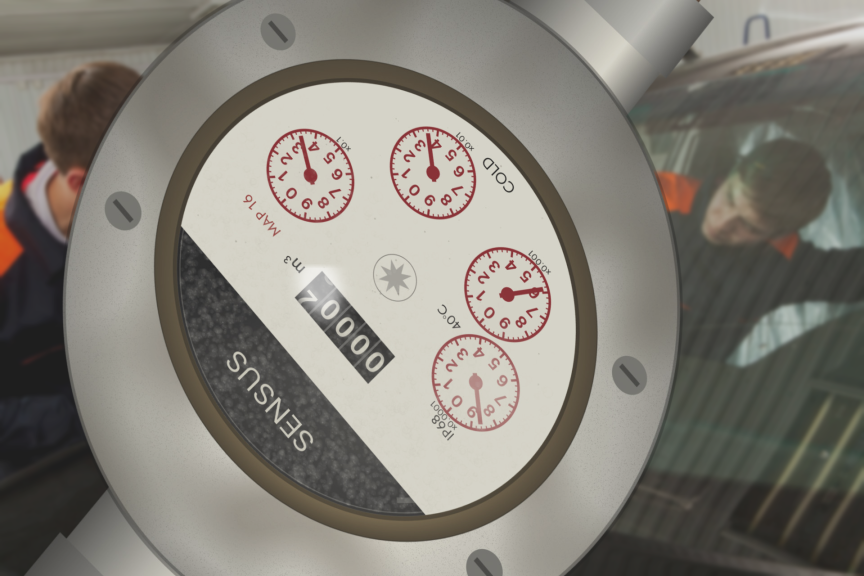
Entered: 2.3358 m³
